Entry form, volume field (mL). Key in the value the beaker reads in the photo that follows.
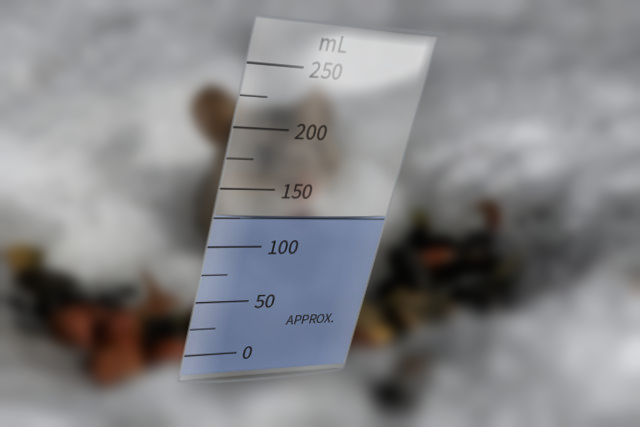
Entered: 125 mL
